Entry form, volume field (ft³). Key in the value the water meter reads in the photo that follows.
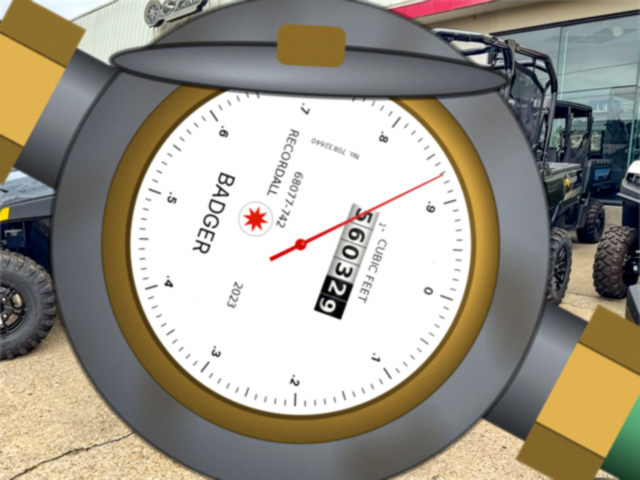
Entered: 560328.87 ft³
